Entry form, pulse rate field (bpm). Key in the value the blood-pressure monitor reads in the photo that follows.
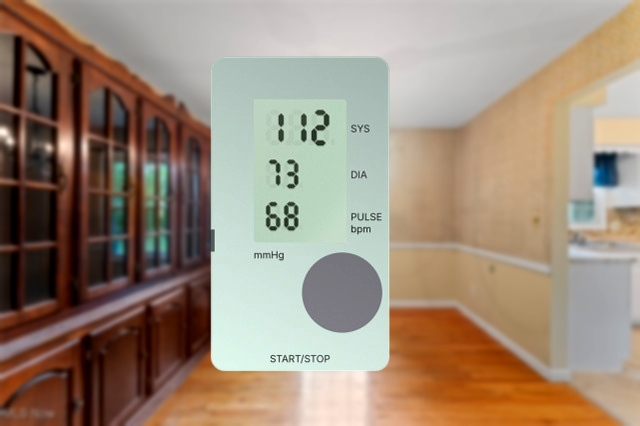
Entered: 68 bpm
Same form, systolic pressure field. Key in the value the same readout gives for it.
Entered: 112 mmHg
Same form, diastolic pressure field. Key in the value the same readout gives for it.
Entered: 73 mmHg
